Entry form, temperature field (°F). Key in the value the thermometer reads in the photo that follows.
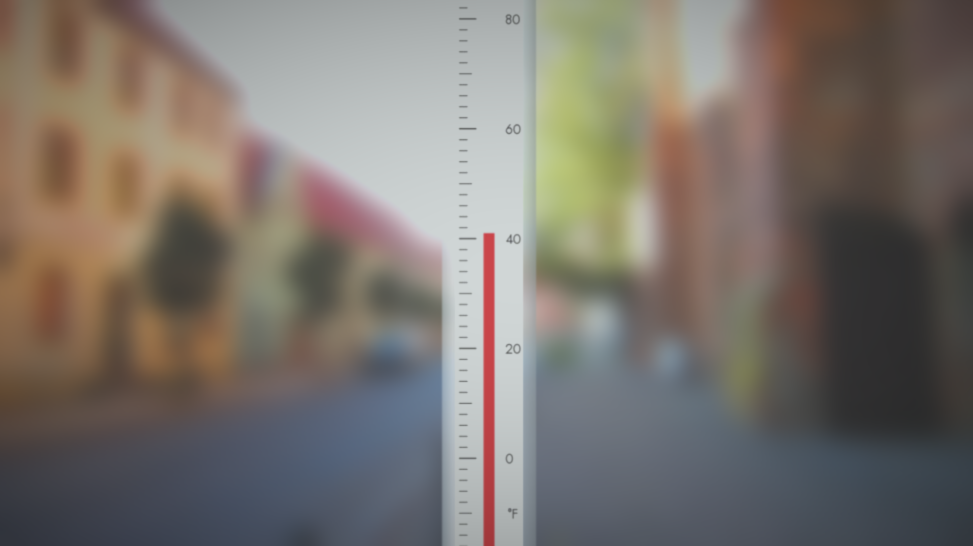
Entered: 41 °F
